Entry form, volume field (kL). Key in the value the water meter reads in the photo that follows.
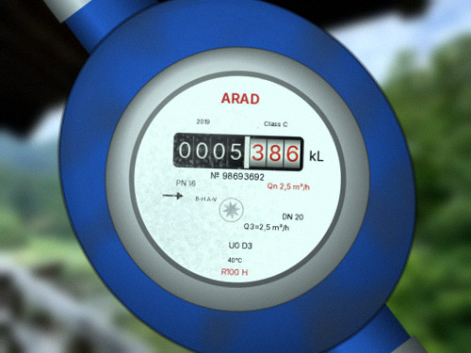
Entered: 5.386 kL
